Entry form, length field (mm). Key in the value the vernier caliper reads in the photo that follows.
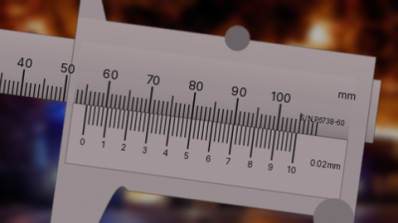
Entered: 55.5 mm
